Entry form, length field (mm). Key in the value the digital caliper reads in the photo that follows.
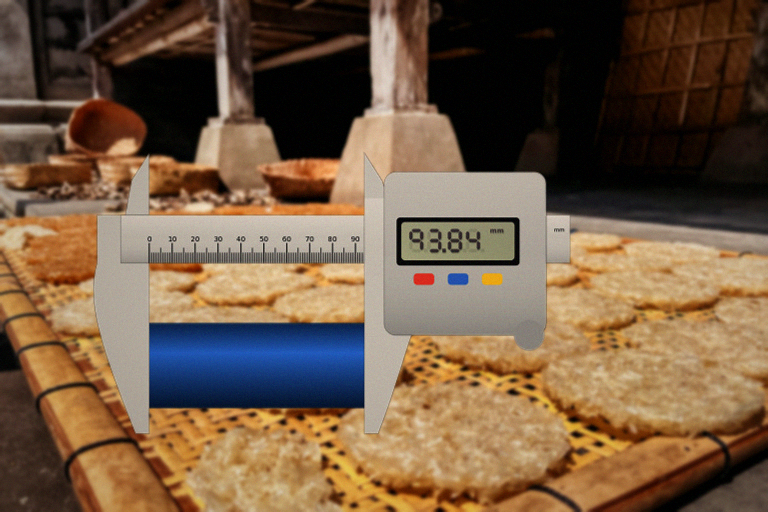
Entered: 93.84 mm
